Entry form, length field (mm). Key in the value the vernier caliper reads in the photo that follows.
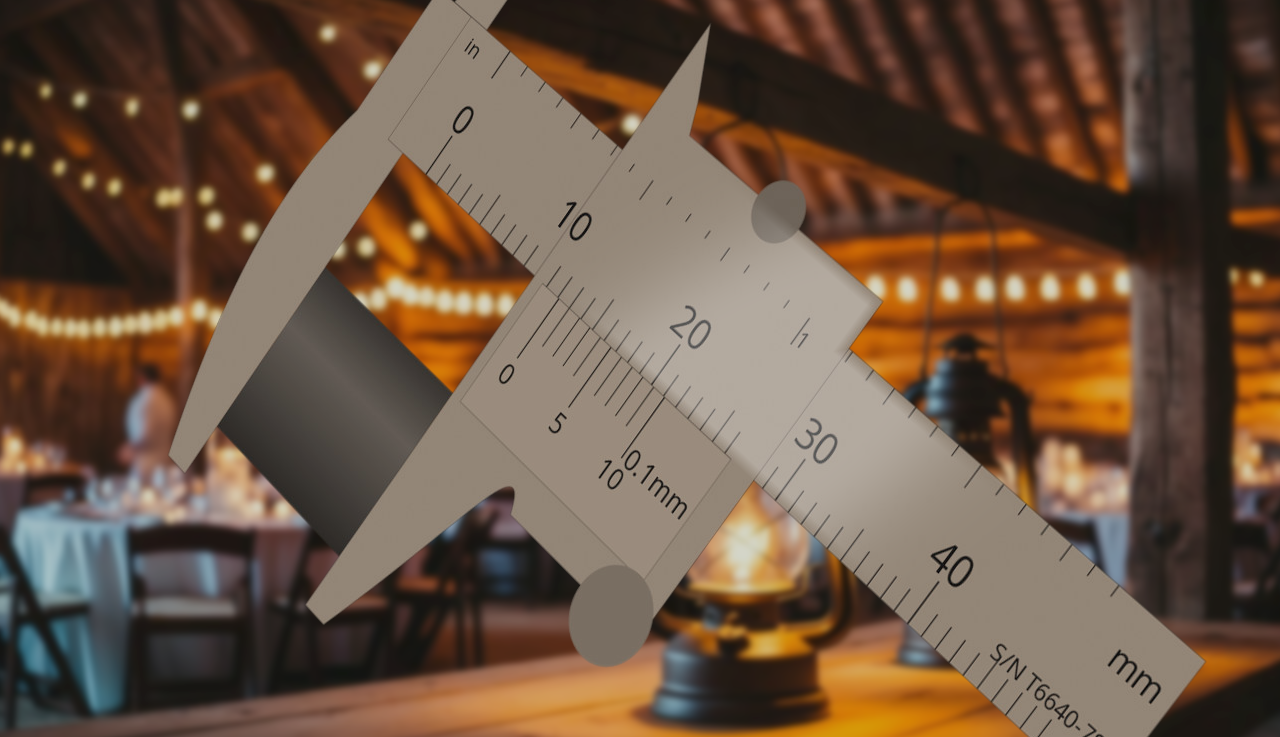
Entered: 12.1 mm
